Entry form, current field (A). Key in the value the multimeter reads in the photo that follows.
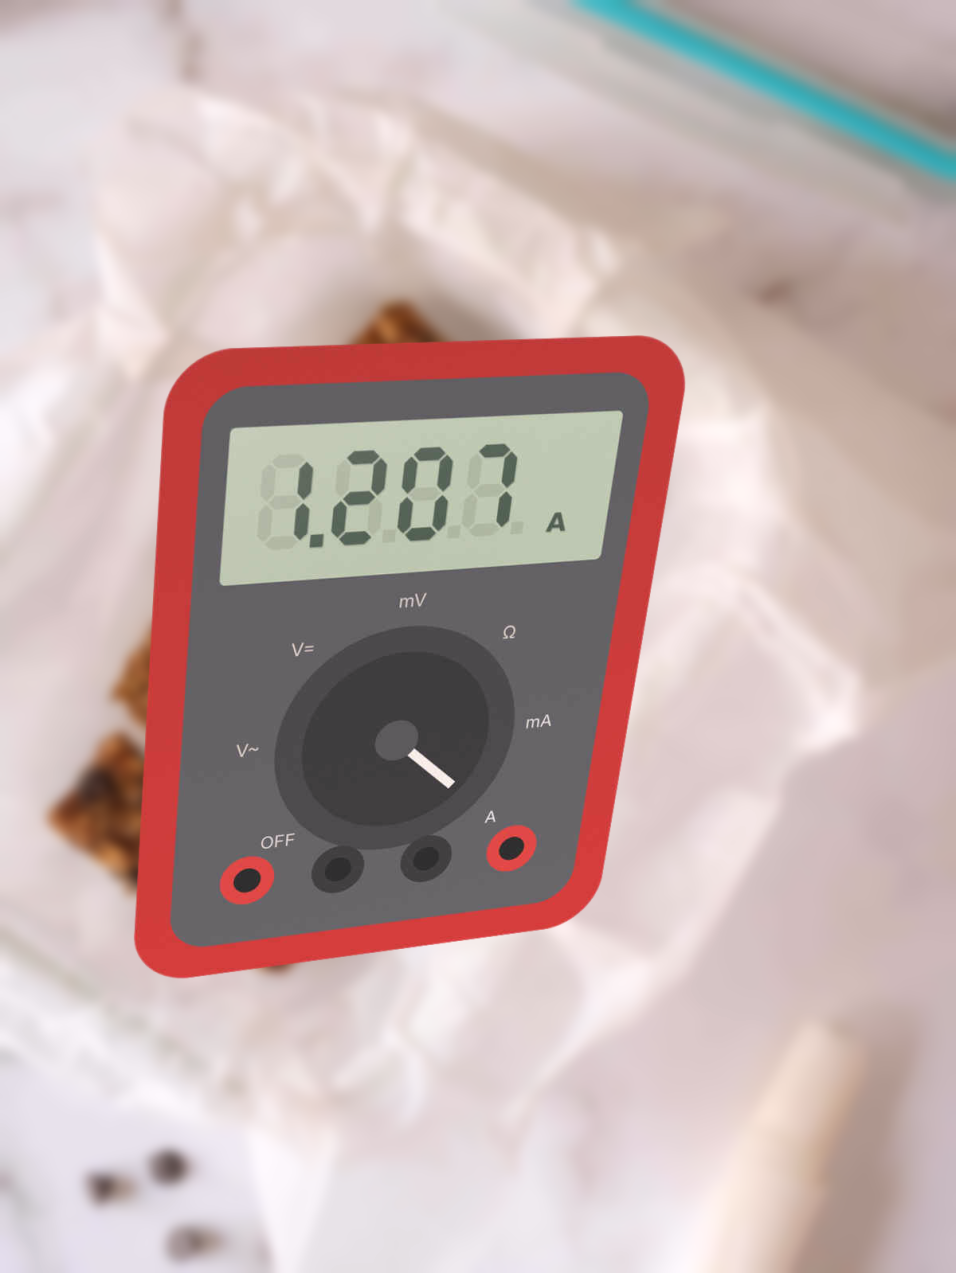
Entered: 1.207 A
